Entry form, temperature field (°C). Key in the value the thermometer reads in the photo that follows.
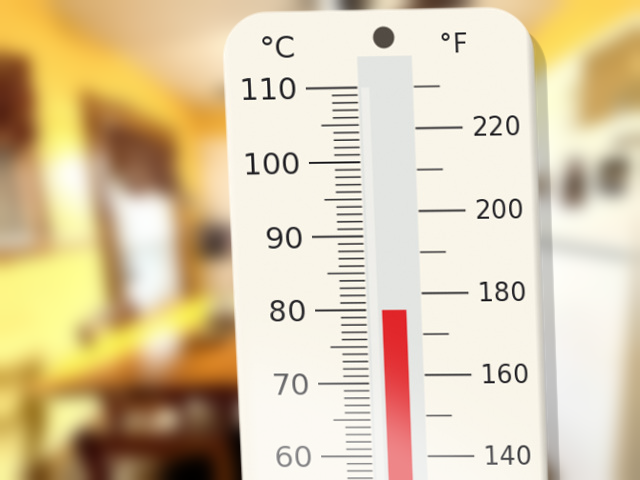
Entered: 80 °C
